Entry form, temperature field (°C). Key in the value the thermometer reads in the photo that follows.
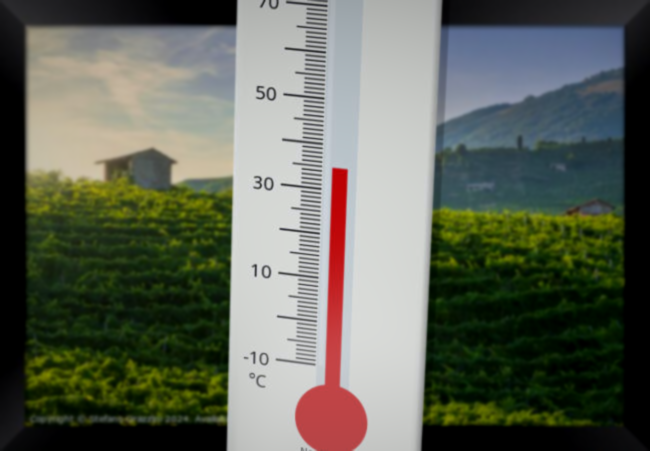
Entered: 35 °C
